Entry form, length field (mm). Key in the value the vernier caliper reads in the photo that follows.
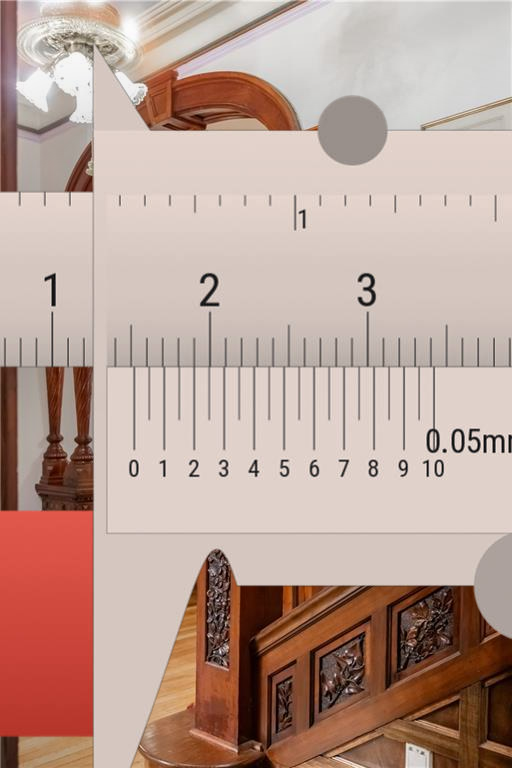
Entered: 15.2 mm
